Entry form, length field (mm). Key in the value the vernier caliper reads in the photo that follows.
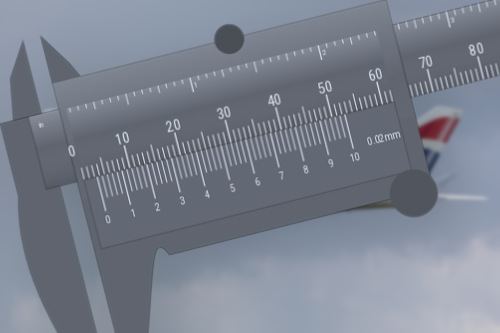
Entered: 3.5 mm
